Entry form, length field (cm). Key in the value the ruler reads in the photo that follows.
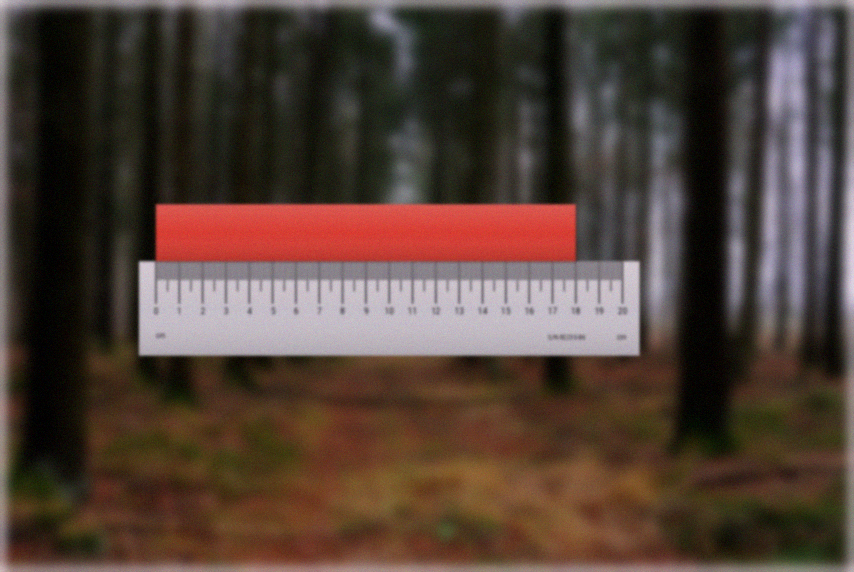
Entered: 18 cm
